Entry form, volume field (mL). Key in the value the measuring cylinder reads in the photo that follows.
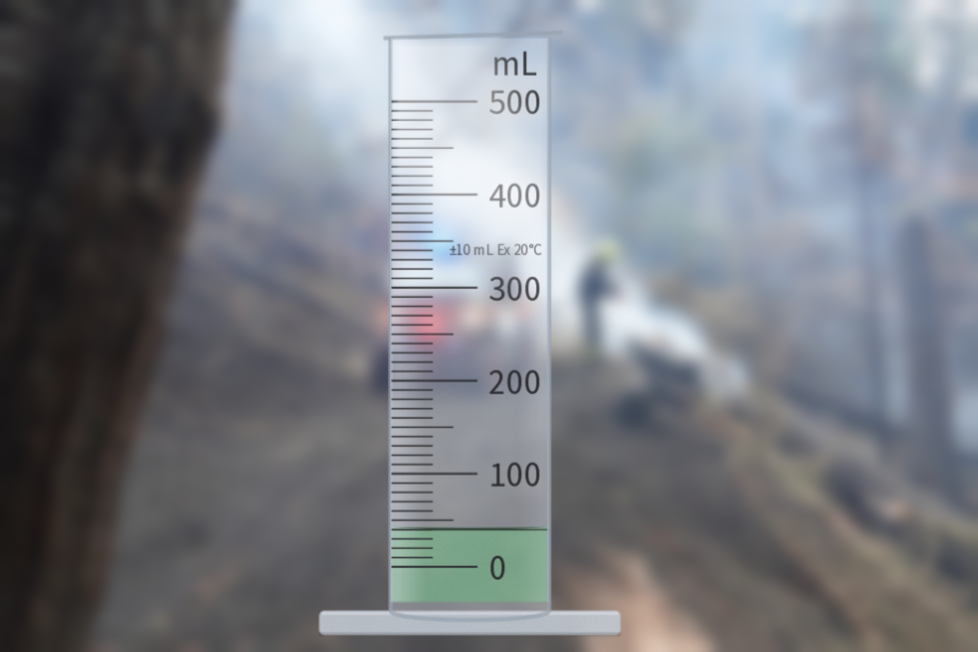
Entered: 40 mL
